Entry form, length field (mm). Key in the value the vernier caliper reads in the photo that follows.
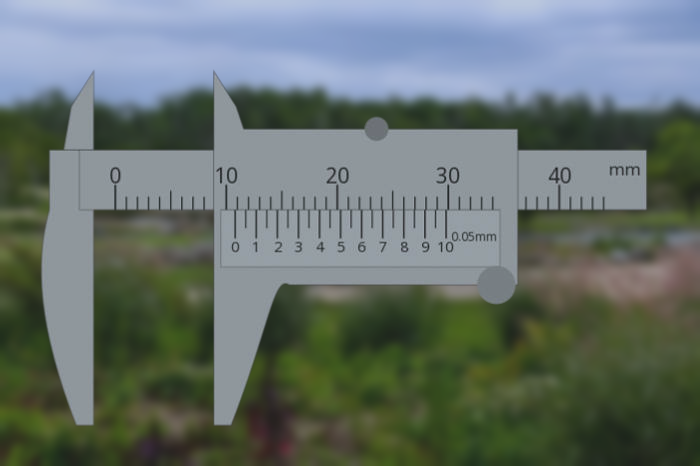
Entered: 10.8 mm
